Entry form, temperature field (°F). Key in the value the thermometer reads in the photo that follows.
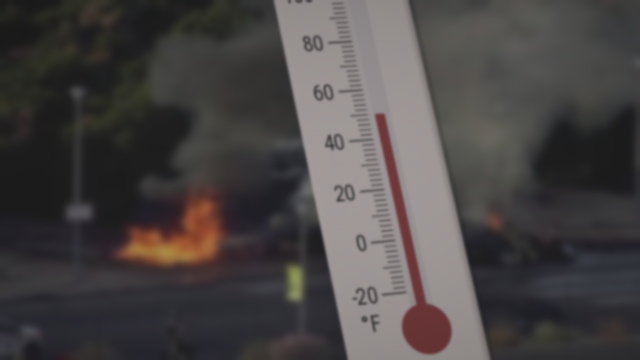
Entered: 50 °F
